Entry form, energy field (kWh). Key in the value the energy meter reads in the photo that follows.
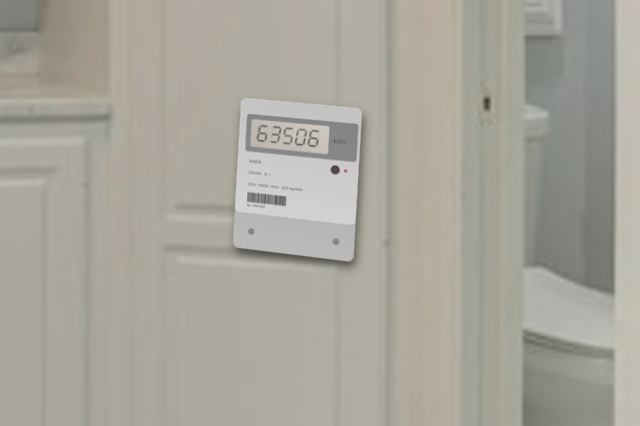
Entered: 63506 kWh
